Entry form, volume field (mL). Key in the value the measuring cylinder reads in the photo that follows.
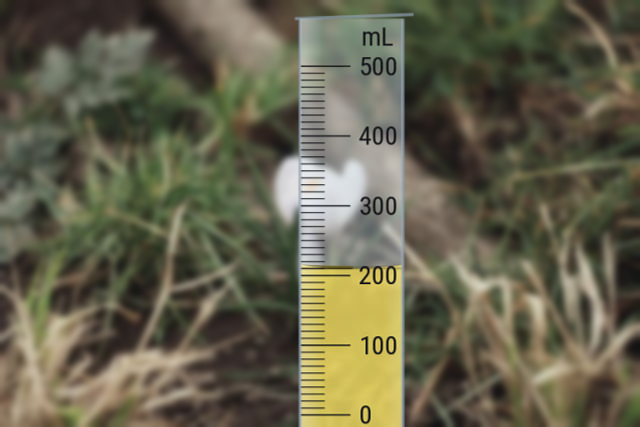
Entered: 210 mL
